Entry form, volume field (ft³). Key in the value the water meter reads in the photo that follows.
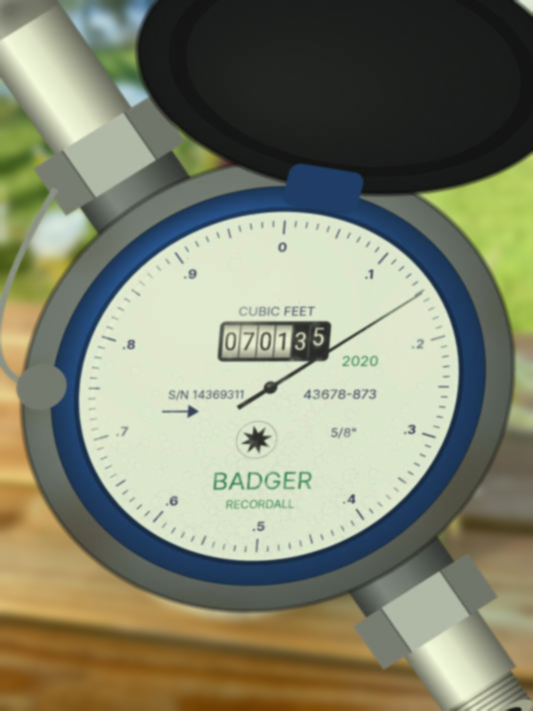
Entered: 70135.15 ft³
